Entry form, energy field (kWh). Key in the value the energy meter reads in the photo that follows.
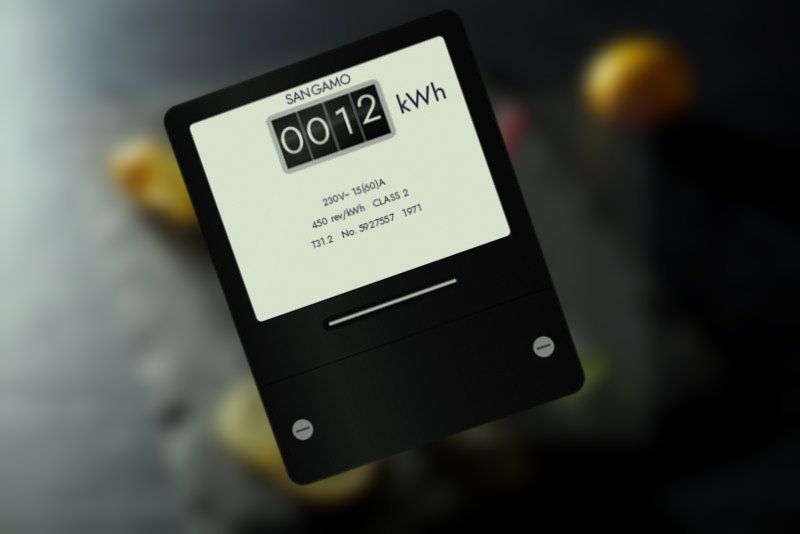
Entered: 12 kWh
